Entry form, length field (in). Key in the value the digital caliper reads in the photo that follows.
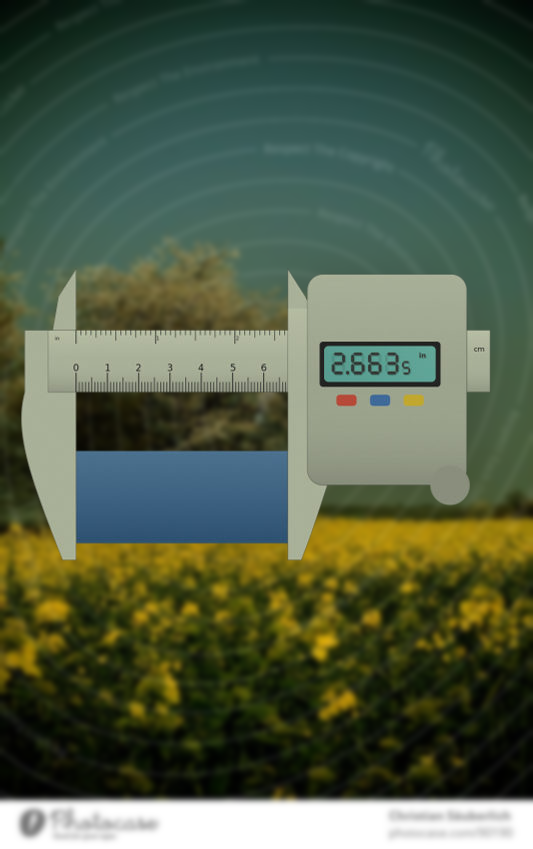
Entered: 2.6635 in
